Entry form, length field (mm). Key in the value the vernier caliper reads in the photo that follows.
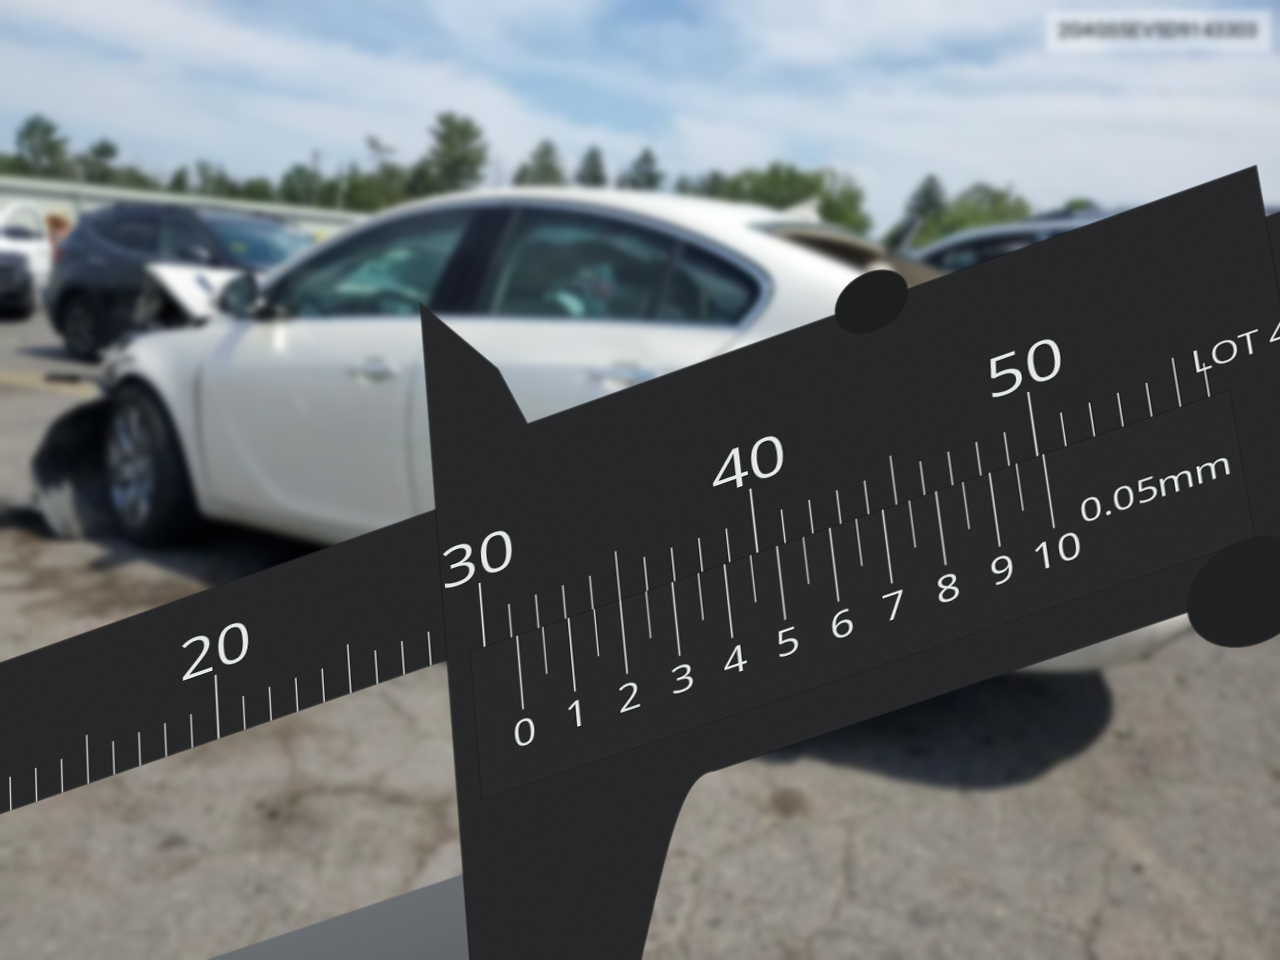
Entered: 31.20 mm
